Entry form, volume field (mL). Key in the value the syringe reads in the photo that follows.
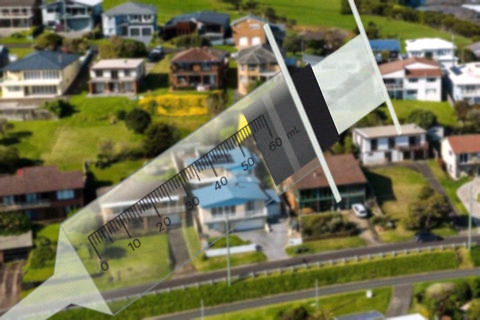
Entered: 55 mL
